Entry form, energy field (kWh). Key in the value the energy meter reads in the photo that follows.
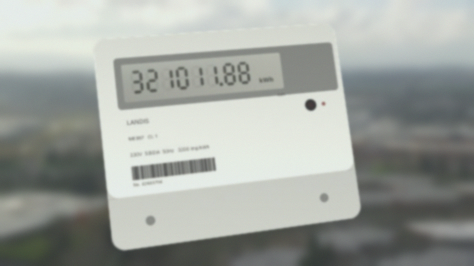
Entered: 321011.88 kWh
